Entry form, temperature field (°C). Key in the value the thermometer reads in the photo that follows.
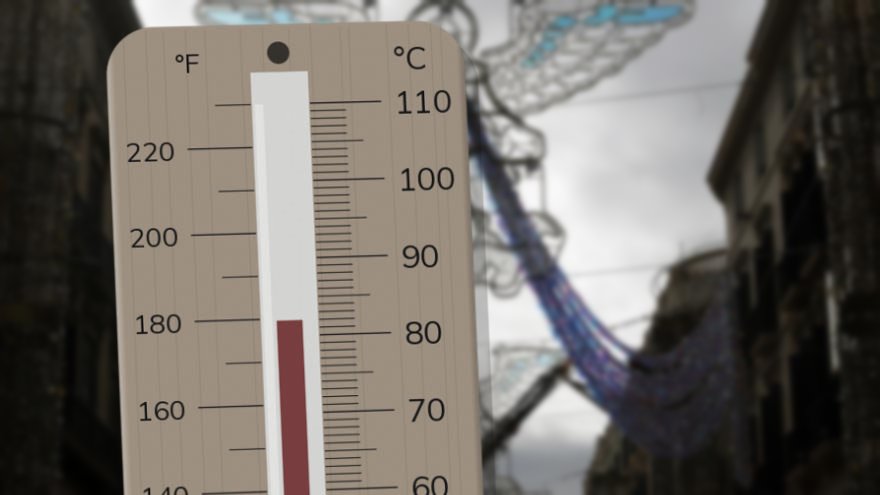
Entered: 82 °C
